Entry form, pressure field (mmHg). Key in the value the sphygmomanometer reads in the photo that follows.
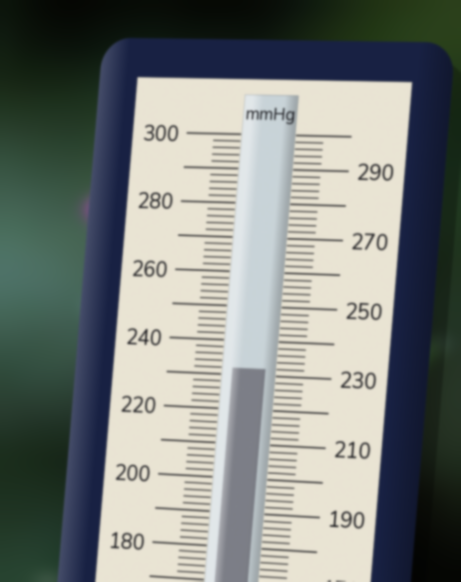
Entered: 232 mmHg
